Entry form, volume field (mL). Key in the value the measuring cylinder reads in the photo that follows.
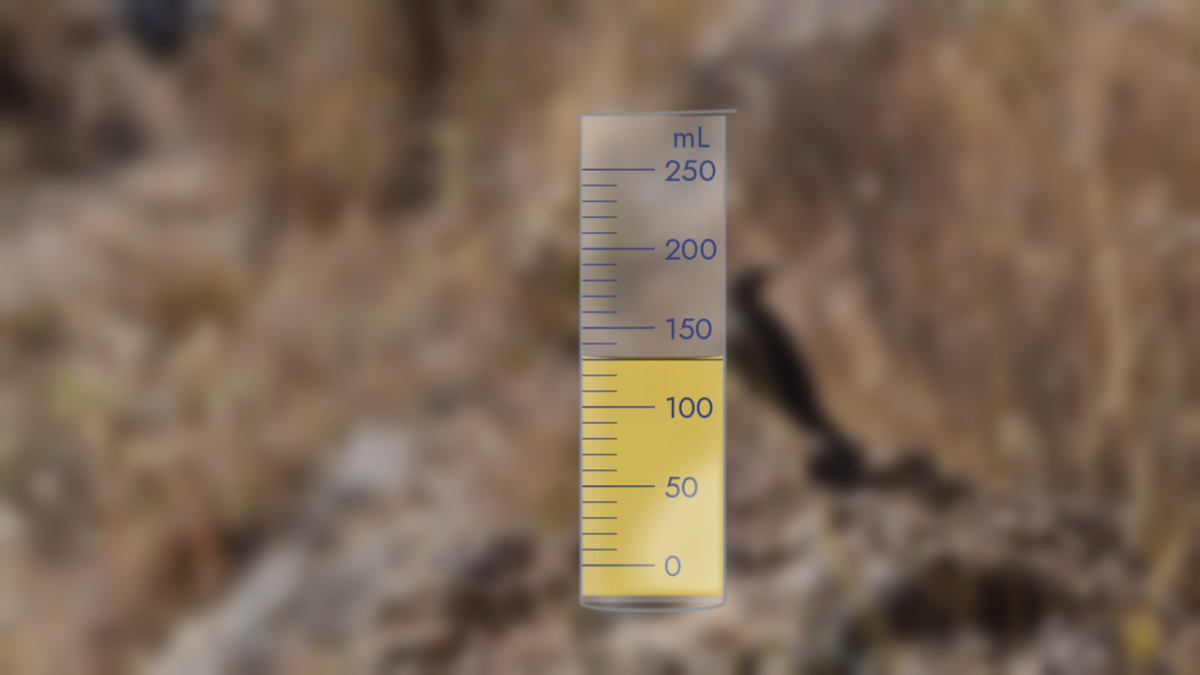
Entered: 130 mL
